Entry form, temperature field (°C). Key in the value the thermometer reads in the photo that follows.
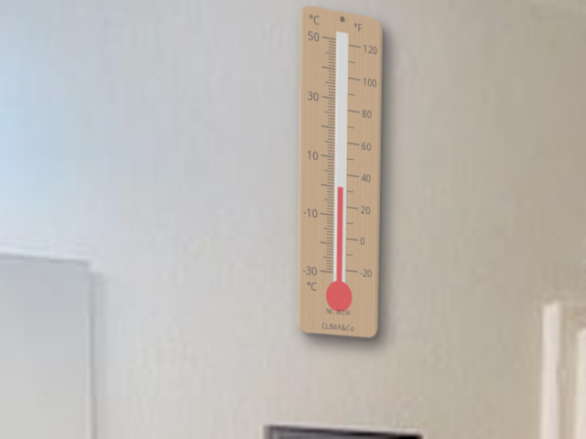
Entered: 0 °C
